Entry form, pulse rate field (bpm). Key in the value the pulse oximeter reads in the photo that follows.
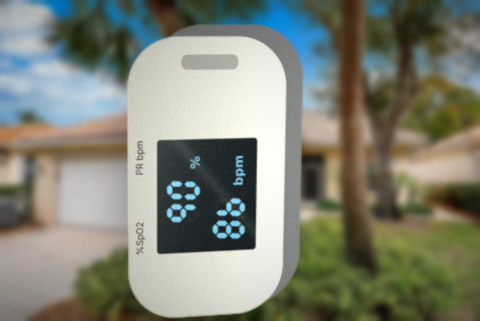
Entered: 86 bpm
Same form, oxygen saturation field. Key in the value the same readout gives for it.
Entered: 90 %
